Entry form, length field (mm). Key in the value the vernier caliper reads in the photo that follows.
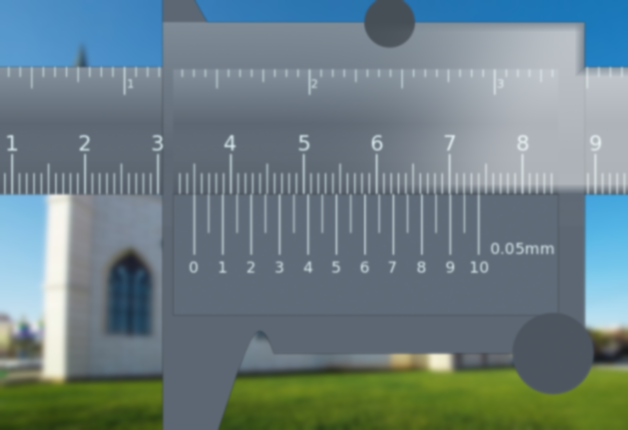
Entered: 35.0 mm
